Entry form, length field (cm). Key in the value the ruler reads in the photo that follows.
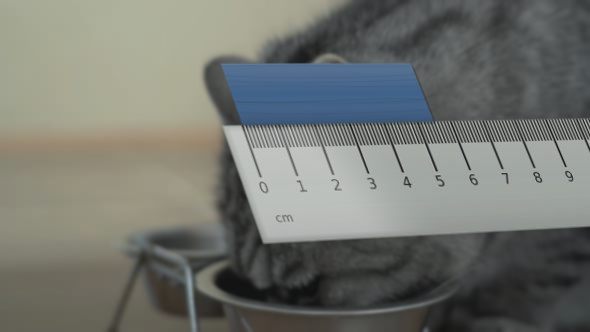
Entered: 5.5 cm
